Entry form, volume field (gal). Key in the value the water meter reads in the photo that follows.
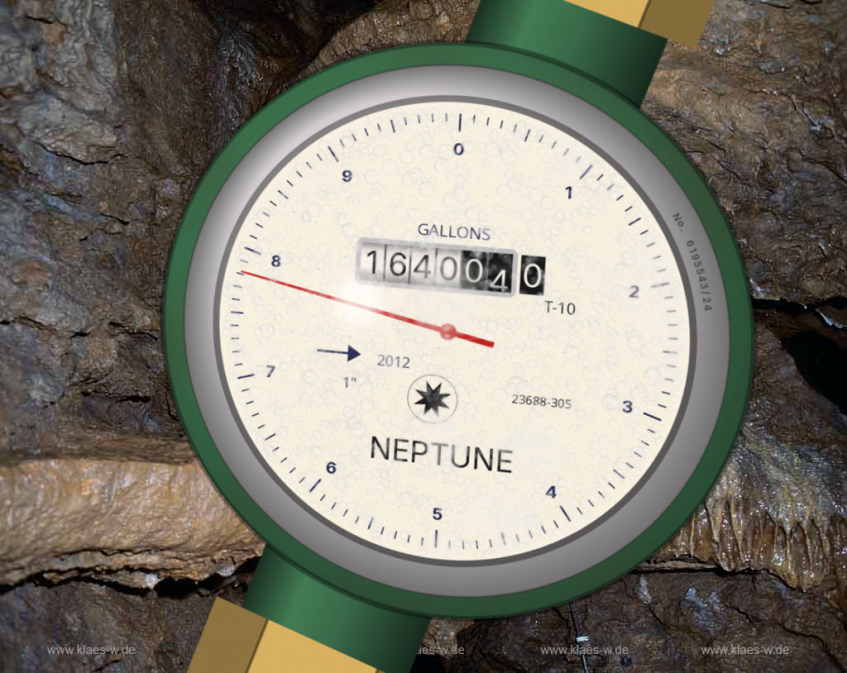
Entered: 1640037.8 gal
